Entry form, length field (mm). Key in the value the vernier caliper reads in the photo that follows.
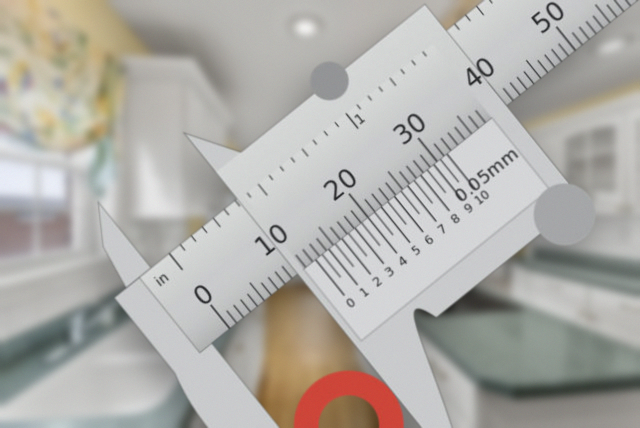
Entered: 12.4 mm
